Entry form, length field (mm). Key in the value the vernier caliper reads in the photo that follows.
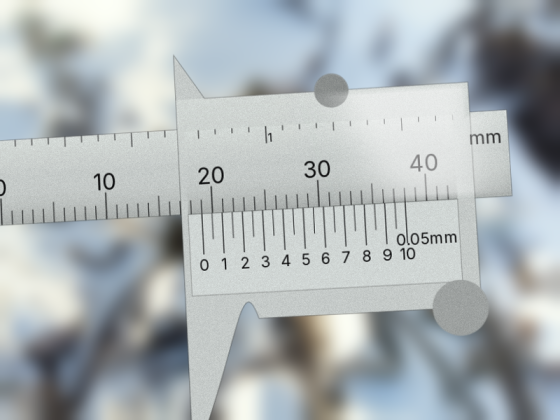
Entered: 19.0 mm
